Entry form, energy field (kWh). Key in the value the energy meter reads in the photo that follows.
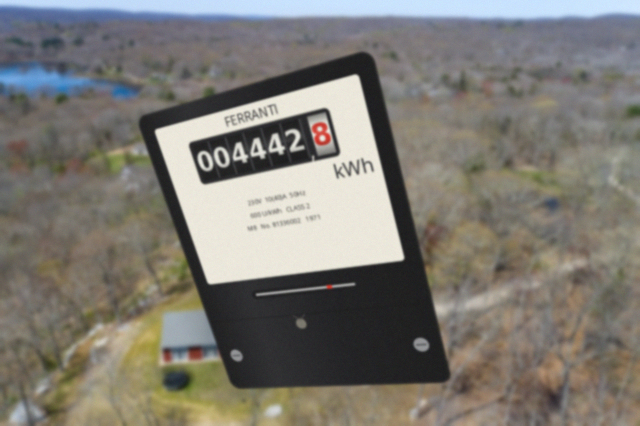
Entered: 4442.8 kWh
